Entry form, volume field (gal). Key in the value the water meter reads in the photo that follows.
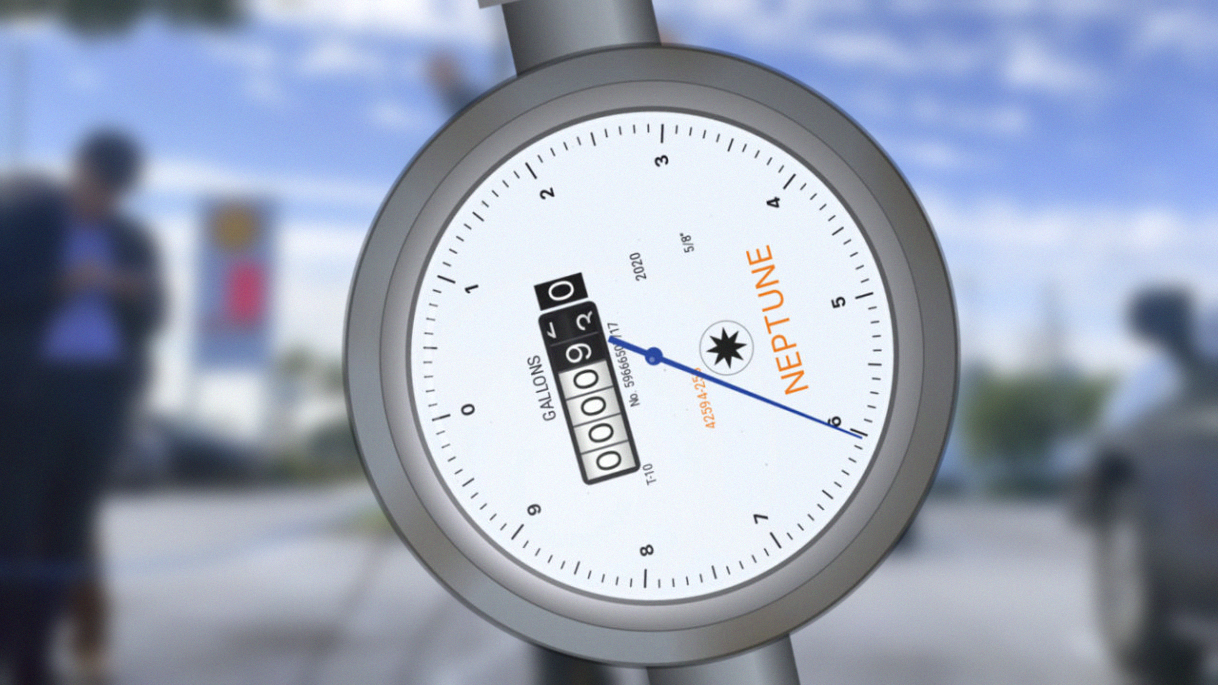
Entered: 926.0 gal
